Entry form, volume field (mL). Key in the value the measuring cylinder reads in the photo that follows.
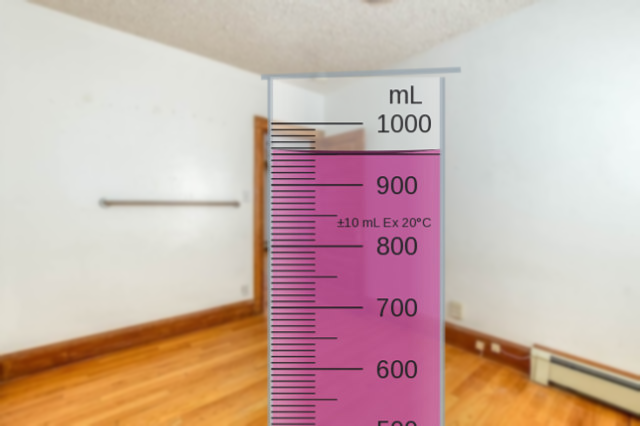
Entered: 950 mL
